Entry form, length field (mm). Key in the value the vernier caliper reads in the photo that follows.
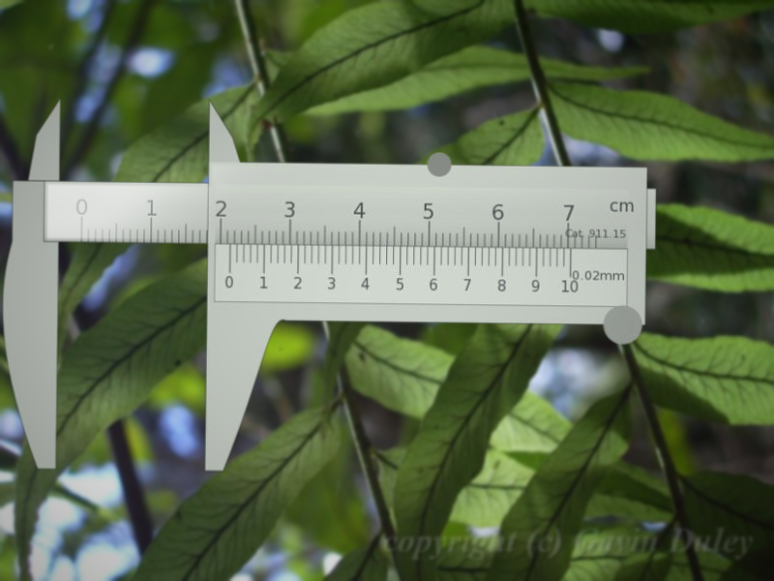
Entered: 21.4 mm
